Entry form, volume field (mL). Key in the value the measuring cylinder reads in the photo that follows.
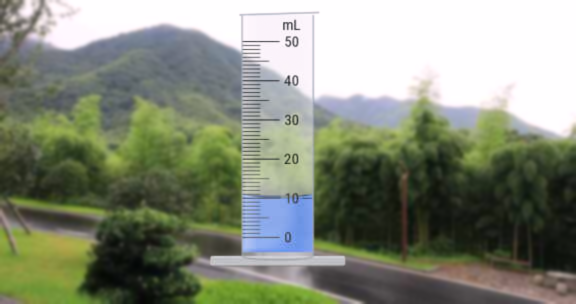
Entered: 10 mL
